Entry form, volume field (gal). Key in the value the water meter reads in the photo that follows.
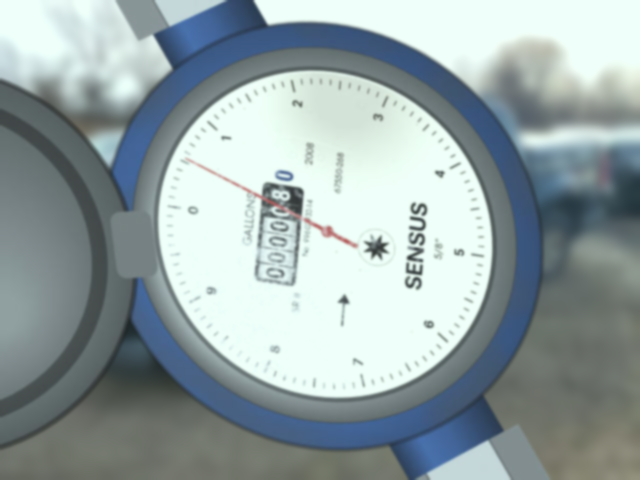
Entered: 80.5 gal
